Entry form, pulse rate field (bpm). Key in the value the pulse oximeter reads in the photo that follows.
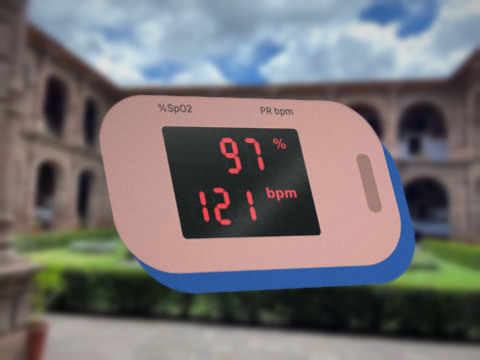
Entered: 121 bpm
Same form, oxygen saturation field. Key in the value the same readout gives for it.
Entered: 97 %
